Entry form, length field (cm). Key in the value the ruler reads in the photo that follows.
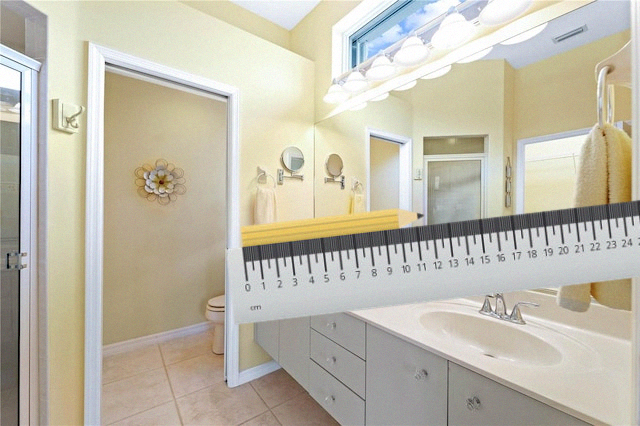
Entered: 11.5 cm
